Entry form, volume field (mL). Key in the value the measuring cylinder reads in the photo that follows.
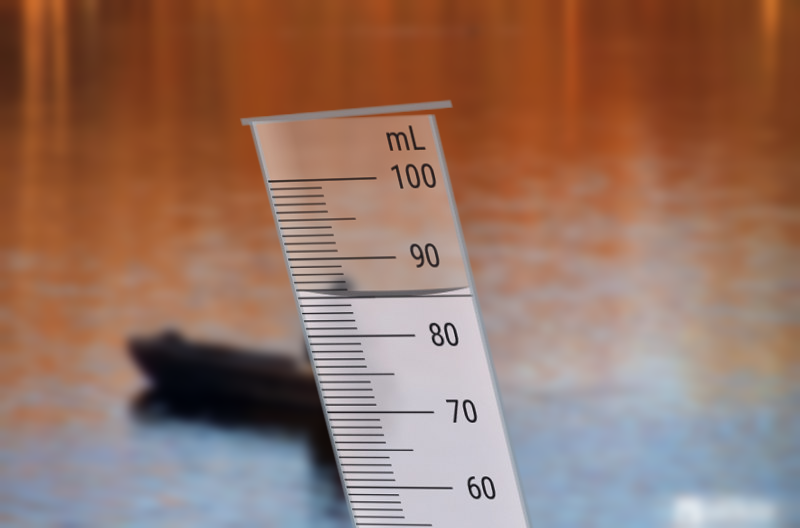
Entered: 85 mL
